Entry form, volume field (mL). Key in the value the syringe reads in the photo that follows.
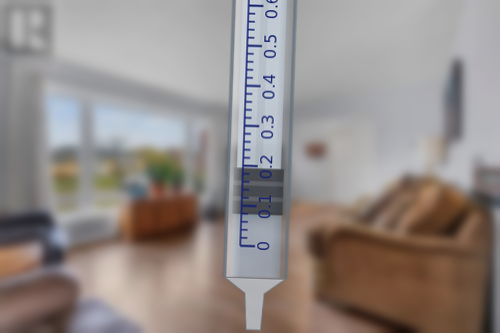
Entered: 0.08 mL
